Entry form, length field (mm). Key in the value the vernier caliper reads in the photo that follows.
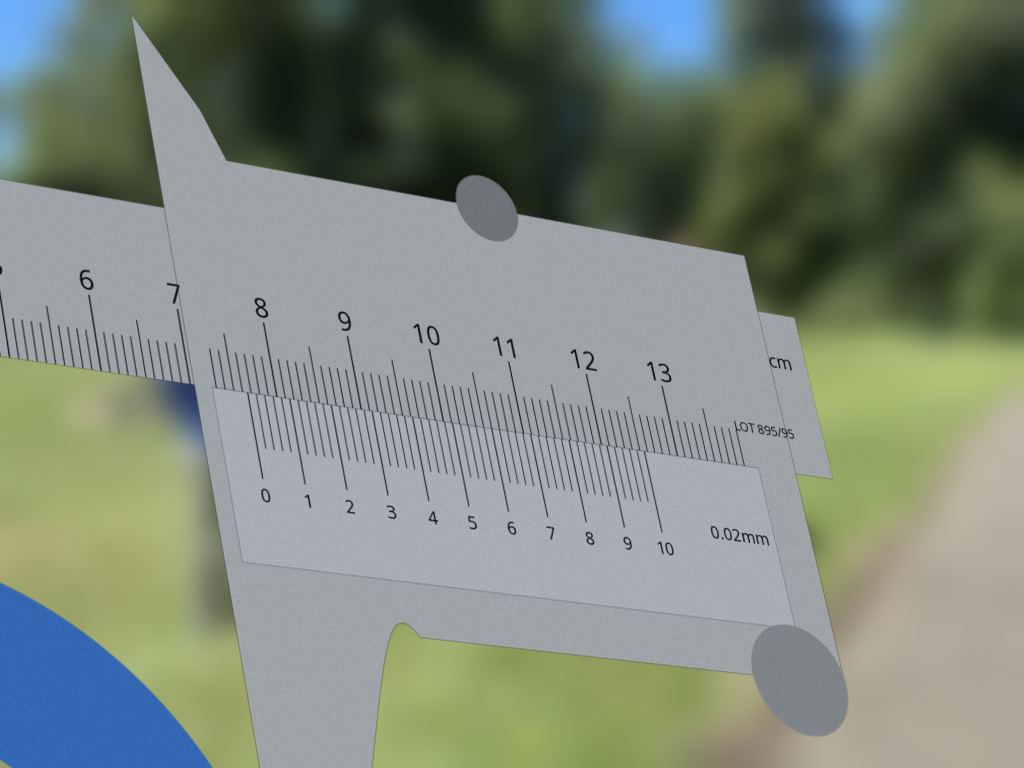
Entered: 76.6 mm
